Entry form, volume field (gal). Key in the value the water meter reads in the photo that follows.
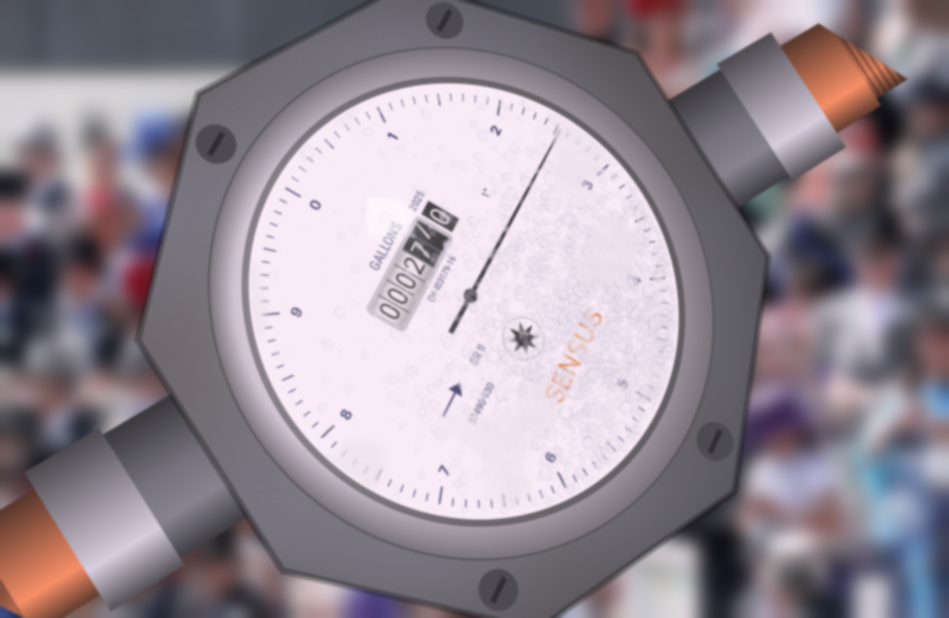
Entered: 2772.5 gal
